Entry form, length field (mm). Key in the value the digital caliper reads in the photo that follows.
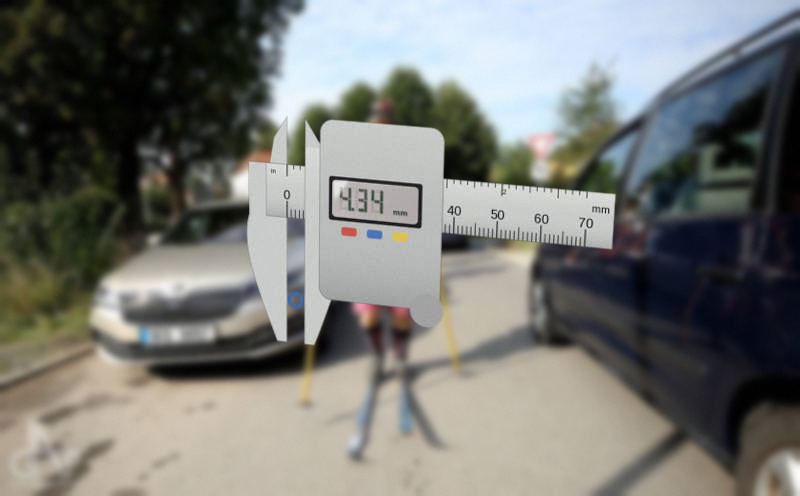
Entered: 4.34 mm
